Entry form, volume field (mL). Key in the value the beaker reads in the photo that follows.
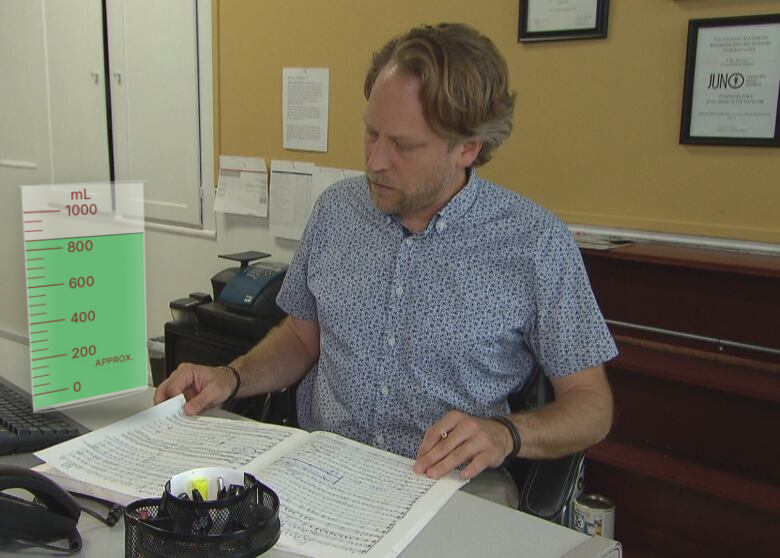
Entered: 850 mL
